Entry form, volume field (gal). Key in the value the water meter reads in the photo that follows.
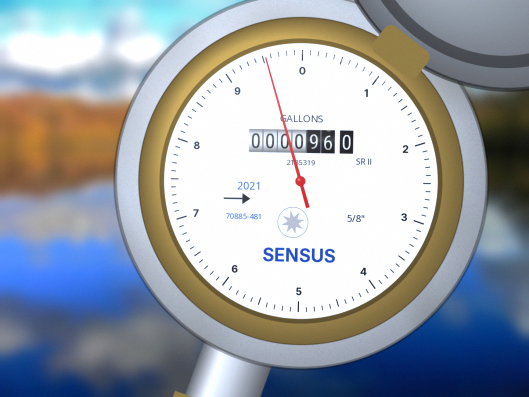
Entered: 959.5 gal
